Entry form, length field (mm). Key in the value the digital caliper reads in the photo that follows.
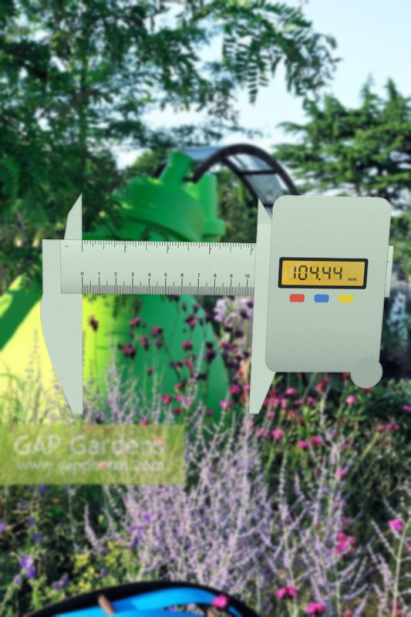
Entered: 104.44 mm
